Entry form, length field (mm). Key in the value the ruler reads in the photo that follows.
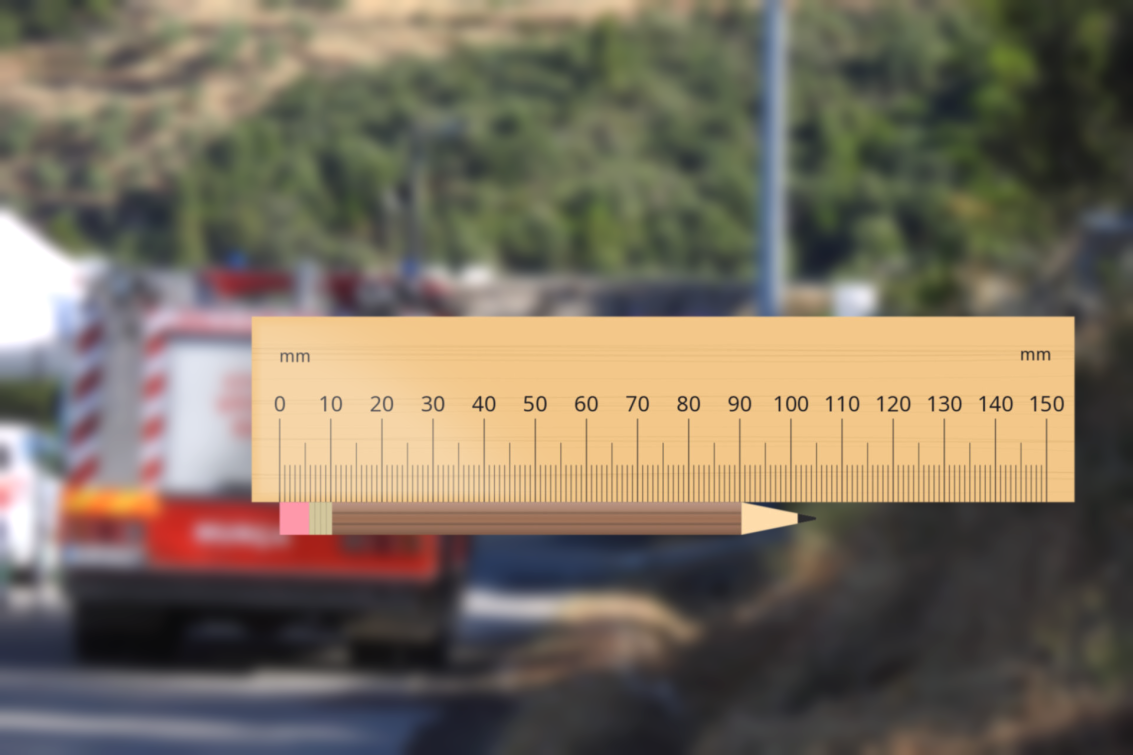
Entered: 105 mm
